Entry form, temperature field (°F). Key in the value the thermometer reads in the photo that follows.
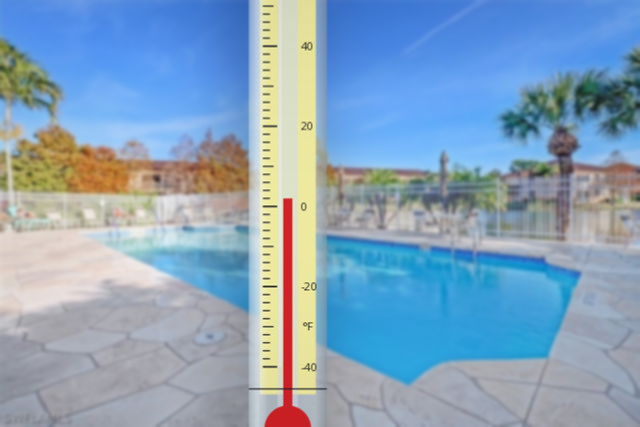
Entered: 2 °F
